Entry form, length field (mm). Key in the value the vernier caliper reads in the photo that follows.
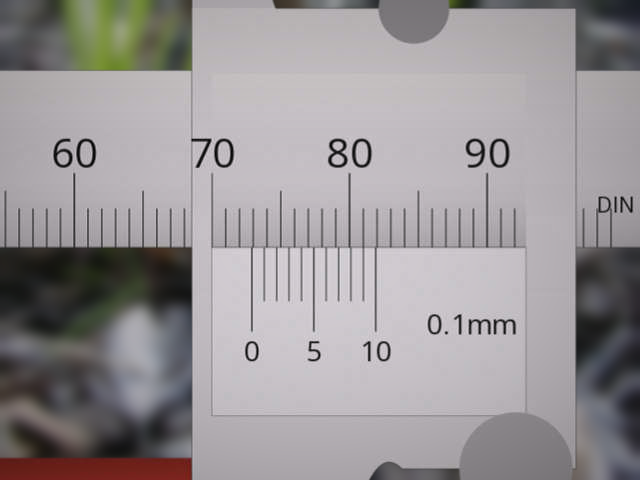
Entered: 72.9 mm
